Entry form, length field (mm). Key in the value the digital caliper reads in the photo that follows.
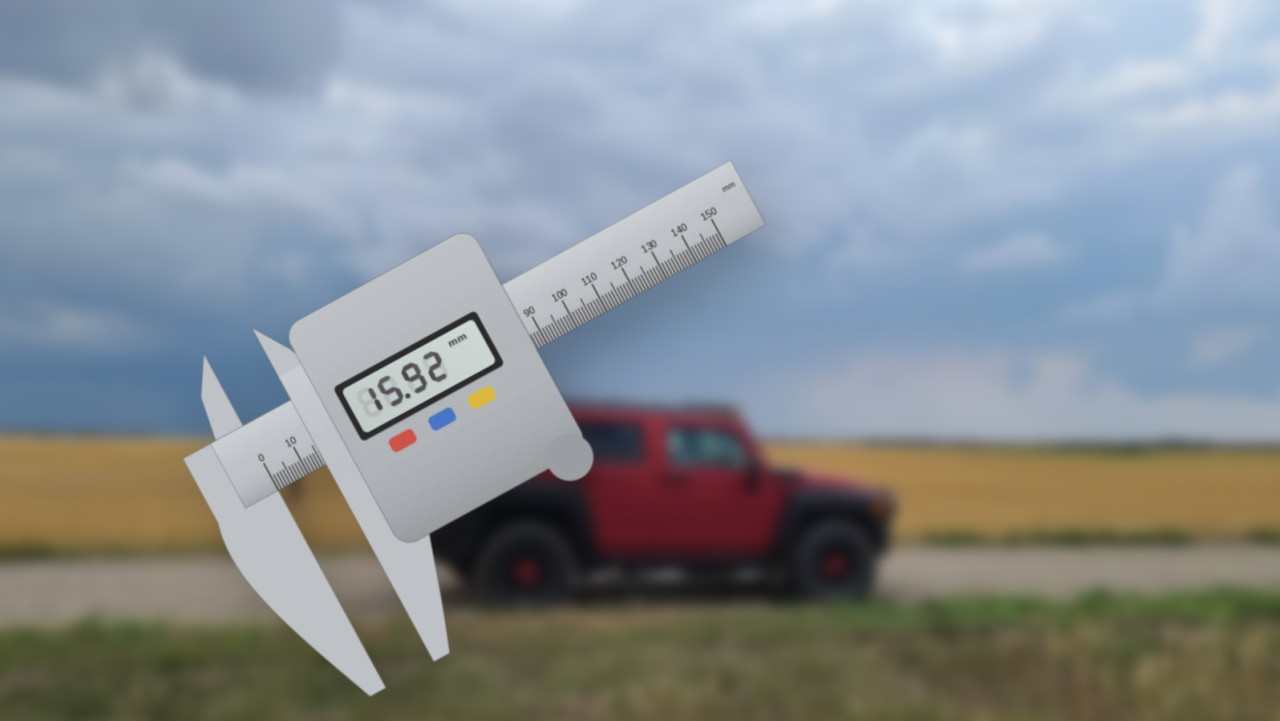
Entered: 15.92 mm
